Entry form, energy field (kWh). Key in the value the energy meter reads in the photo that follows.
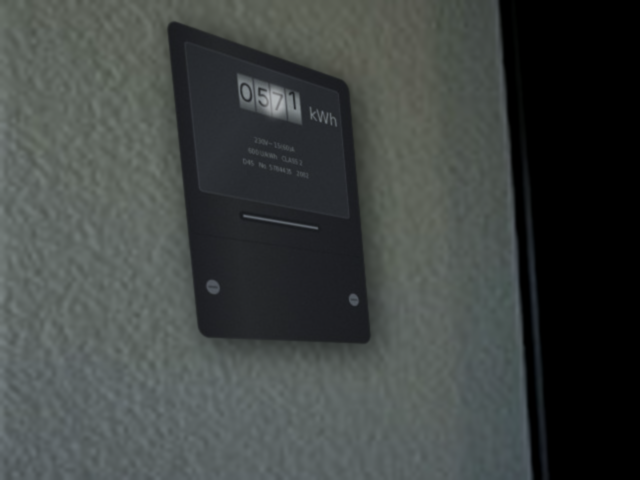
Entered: 571 kWh
